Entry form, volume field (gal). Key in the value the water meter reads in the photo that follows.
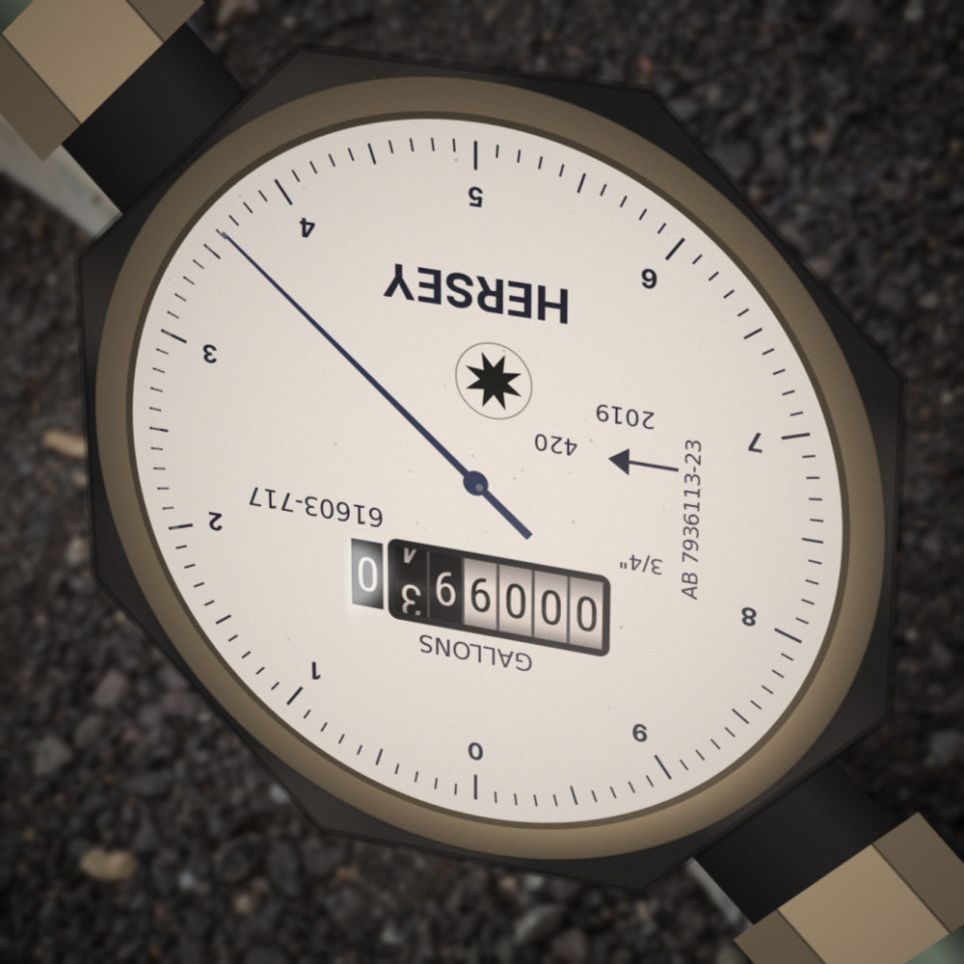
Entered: 9933.6 gal
